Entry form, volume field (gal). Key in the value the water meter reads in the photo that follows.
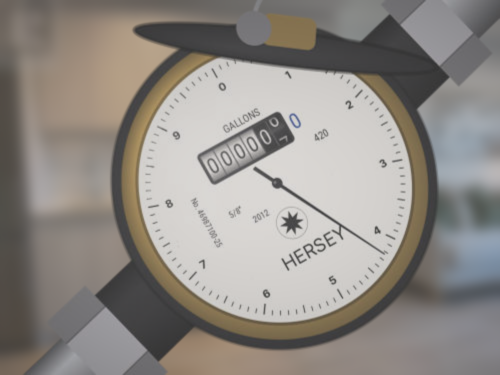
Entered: 64.2 gal
